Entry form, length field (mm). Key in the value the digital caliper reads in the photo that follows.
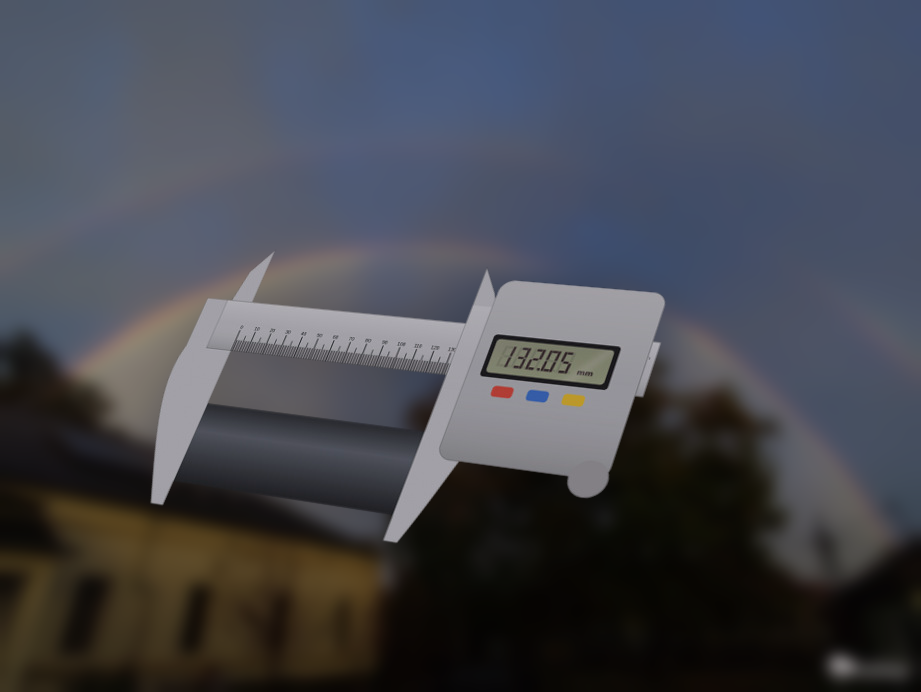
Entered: 132.05 mm
